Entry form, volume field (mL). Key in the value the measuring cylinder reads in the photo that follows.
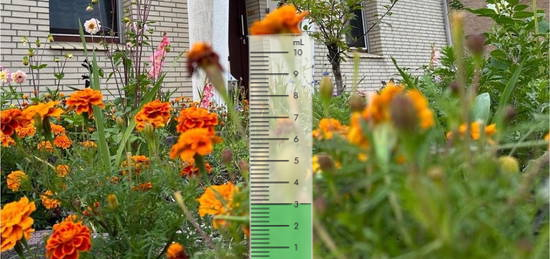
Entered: 3 mL
